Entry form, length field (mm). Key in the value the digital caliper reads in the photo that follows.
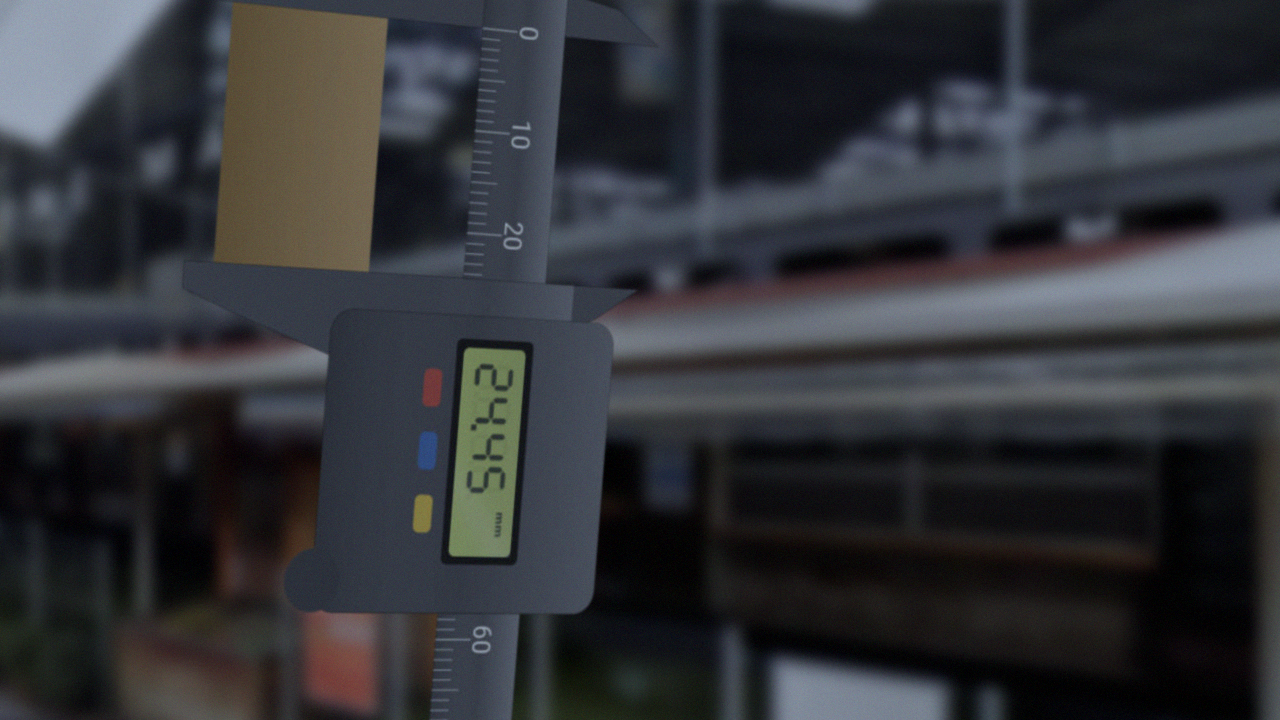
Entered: 24.45 mm
